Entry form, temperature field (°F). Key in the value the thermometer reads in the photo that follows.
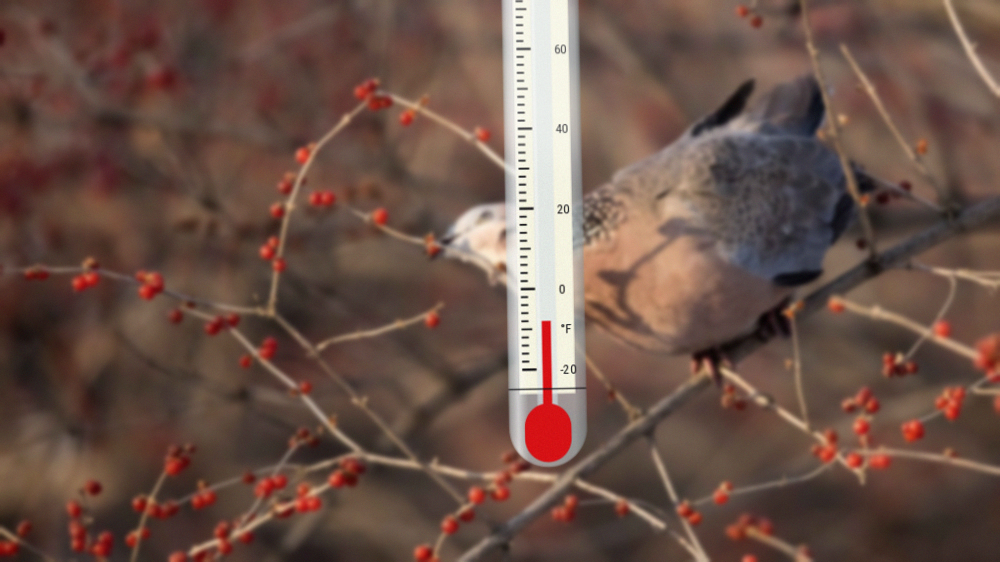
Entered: -8 °F
